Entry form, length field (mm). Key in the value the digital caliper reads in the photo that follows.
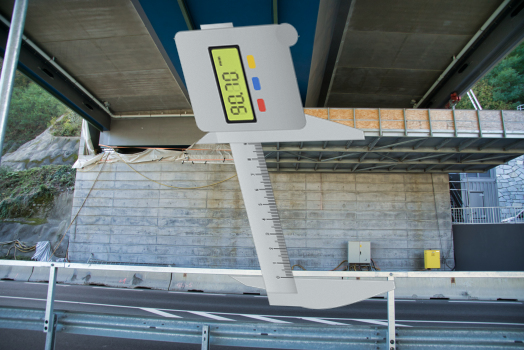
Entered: 90.70 mm
